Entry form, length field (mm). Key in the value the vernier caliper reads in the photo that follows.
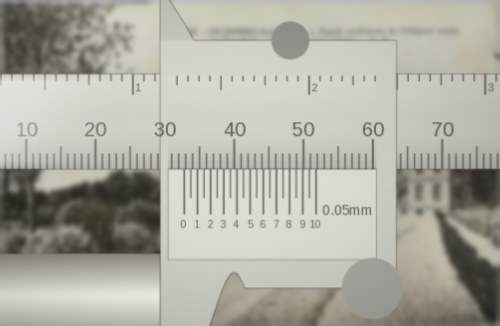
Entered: 32.8 mm
